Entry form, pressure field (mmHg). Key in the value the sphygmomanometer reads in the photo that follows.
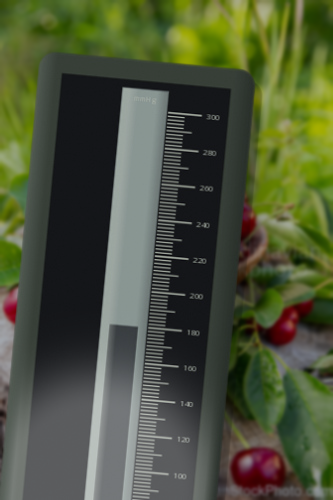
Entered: 180 mmHg
